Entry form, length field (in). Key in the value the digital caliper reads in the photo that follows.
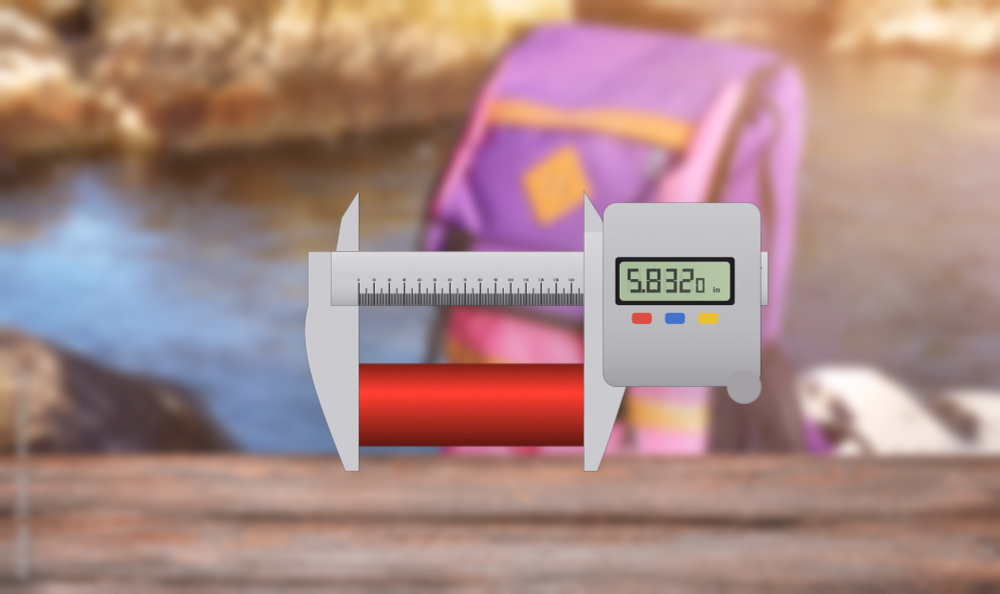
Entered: 5.8320 in
